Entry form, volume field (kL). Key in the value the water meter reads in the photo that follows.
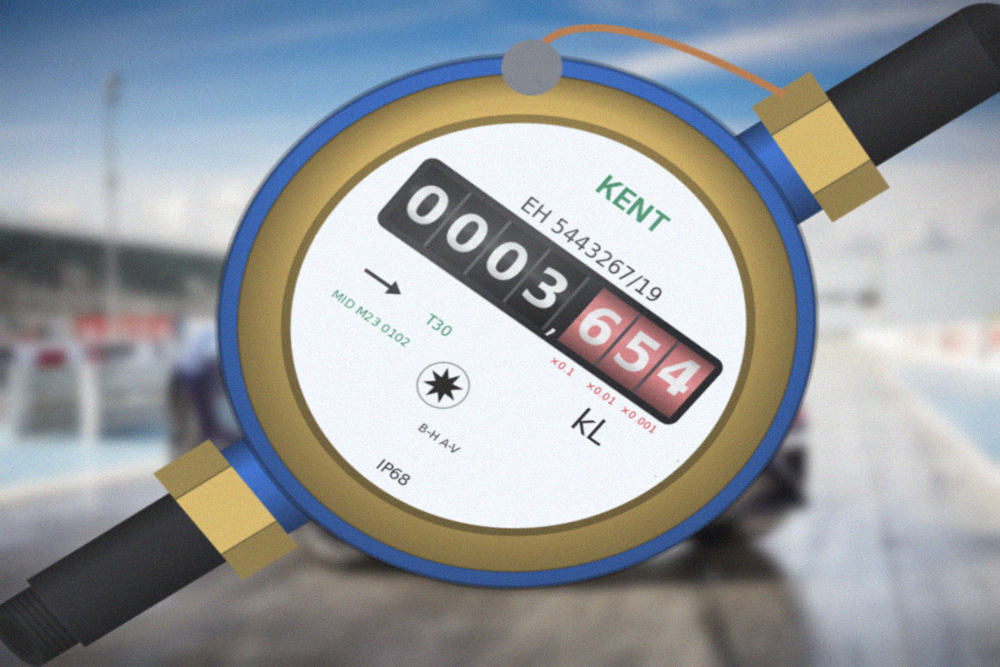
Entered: 3.654 kL
